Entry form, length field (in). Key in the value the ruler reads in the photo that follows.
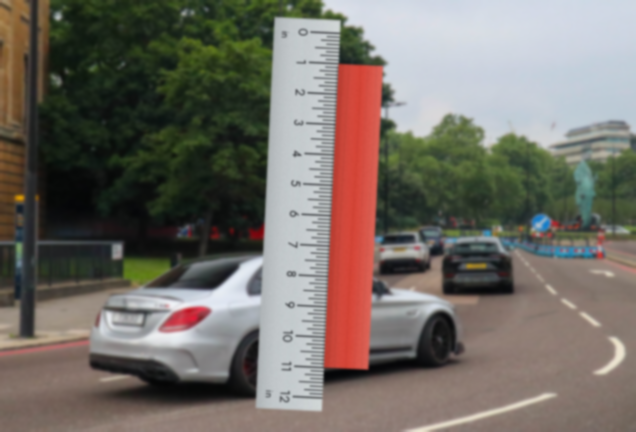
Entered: 10 in
